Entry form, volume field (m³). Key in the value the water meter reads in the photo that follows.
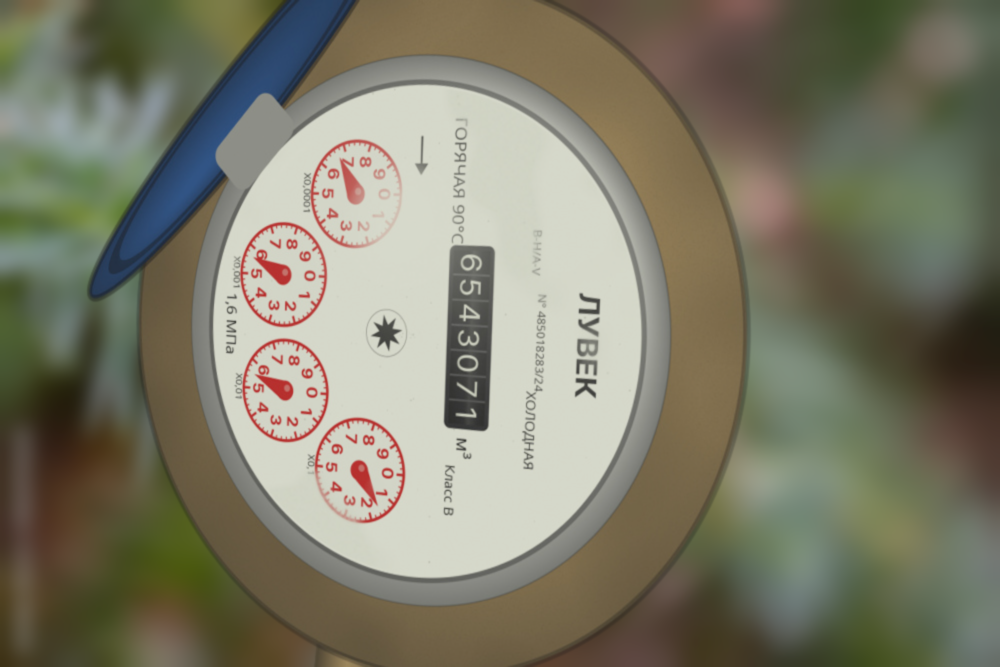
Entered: 6543071.1556 m³
